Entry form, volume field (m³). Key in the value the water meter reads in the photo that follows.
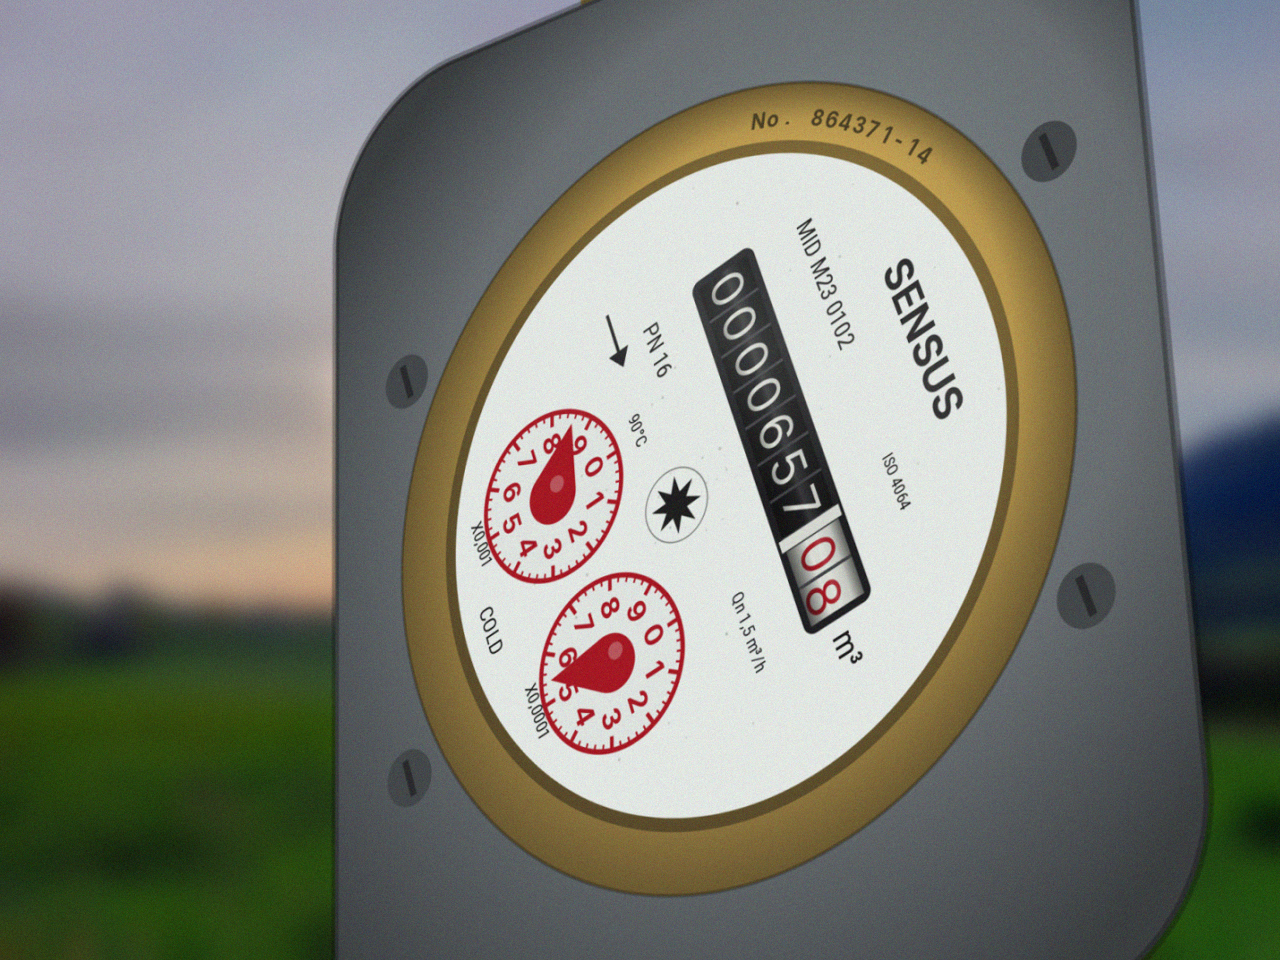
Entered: 657.0785 m³
